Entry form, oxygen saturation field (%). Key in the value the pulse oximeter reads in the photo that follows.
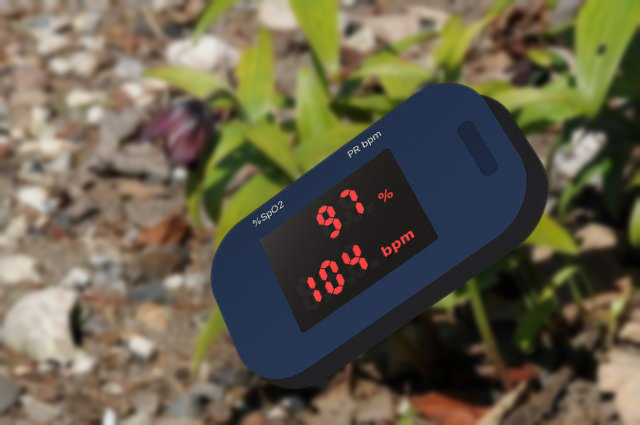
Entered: 97 %
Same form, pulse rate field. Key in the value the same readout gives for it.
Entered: 104 bpm
